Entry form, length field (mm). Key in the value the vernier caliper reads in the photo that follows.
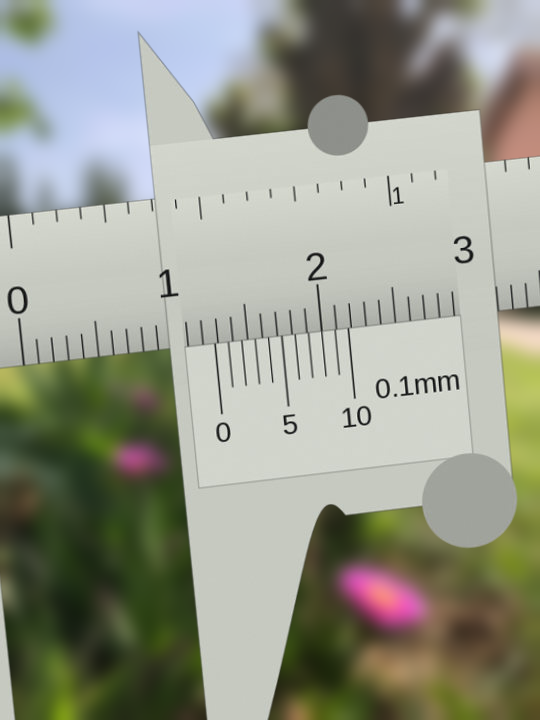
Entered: 12.8 mm
